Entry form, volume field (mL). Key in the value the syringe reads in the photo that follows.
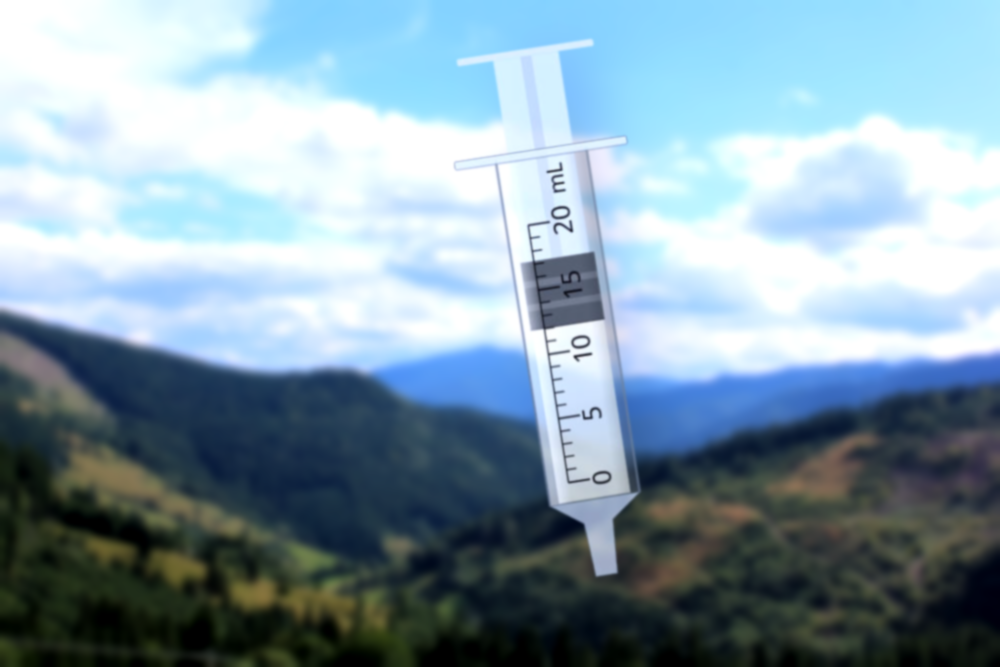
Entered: 12 mL
